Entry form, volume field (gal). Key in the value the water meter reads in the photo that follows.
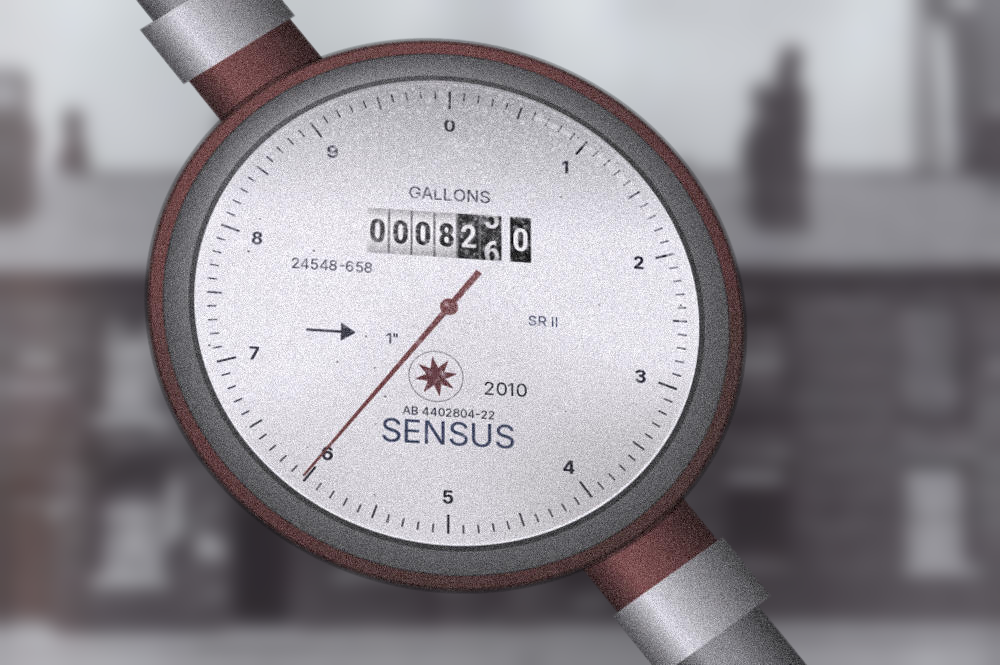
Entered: 8256.0 gal
